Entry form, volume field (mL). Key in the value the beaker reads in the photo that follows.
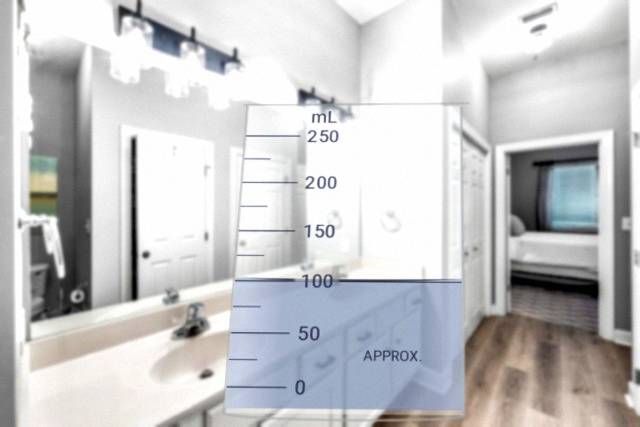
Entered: 100 mL
